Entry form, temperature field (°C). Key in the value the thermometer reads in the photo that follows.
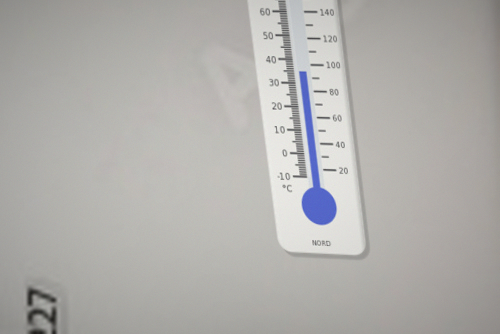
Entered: 35 °C
